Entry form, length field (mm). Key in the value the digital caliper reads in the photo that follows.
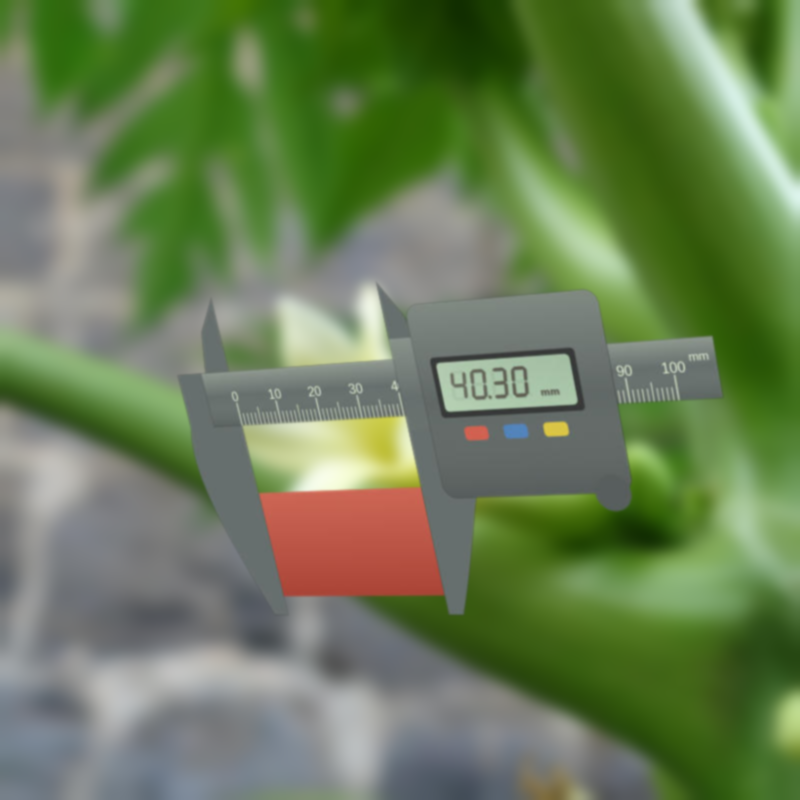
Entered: 40.30 mm
